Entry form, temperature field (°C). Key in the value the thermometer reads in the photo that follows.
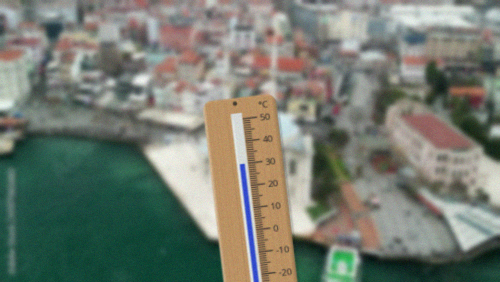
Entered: 30 °C
